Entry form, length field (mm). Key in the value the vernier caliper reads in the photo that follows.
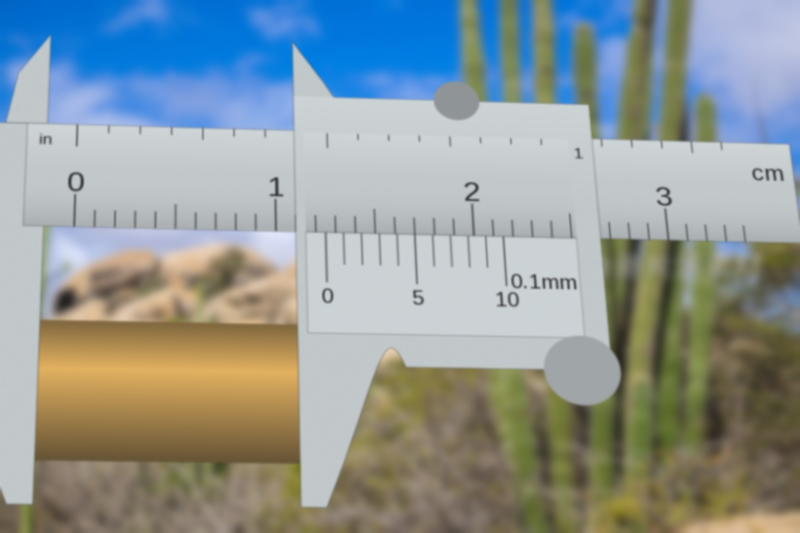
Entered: 12.5 mm
